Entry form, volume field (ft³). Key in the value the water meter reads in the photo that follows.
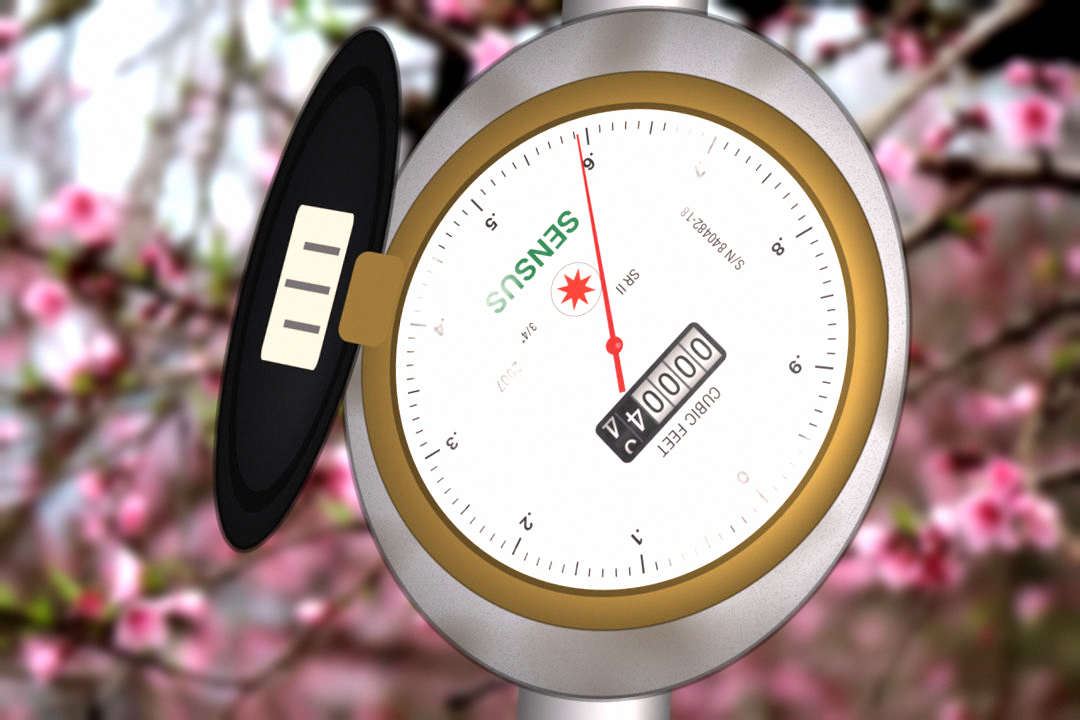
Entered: 43.59 ft³
